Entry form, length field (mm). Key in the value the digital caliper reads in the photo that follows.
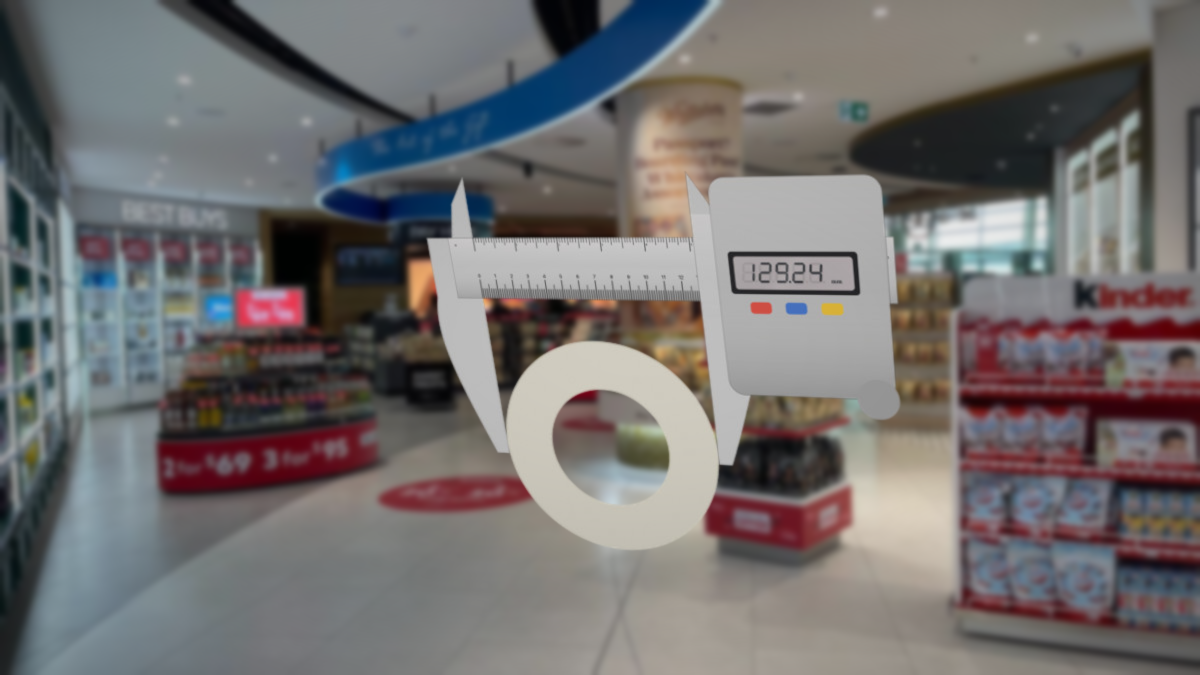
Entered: 129.24 mm
